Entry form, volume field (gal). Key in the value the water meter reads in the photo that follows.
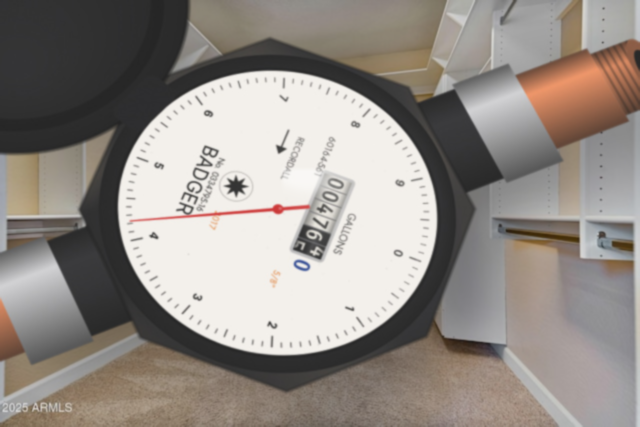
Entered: 47644.2 gal
